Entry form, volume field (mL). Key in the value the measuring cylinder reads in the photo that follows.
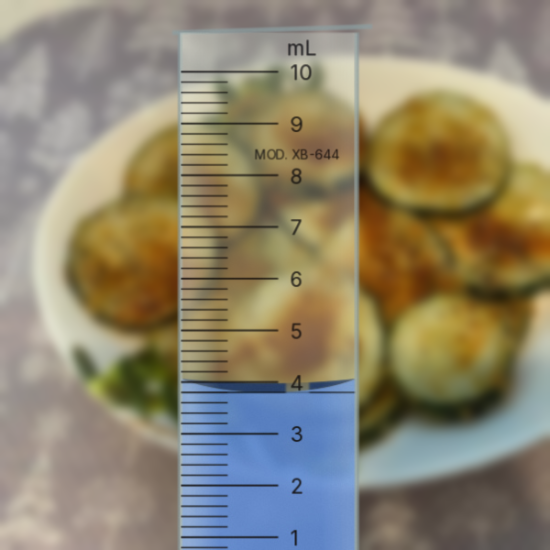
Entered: 3.8 mL
